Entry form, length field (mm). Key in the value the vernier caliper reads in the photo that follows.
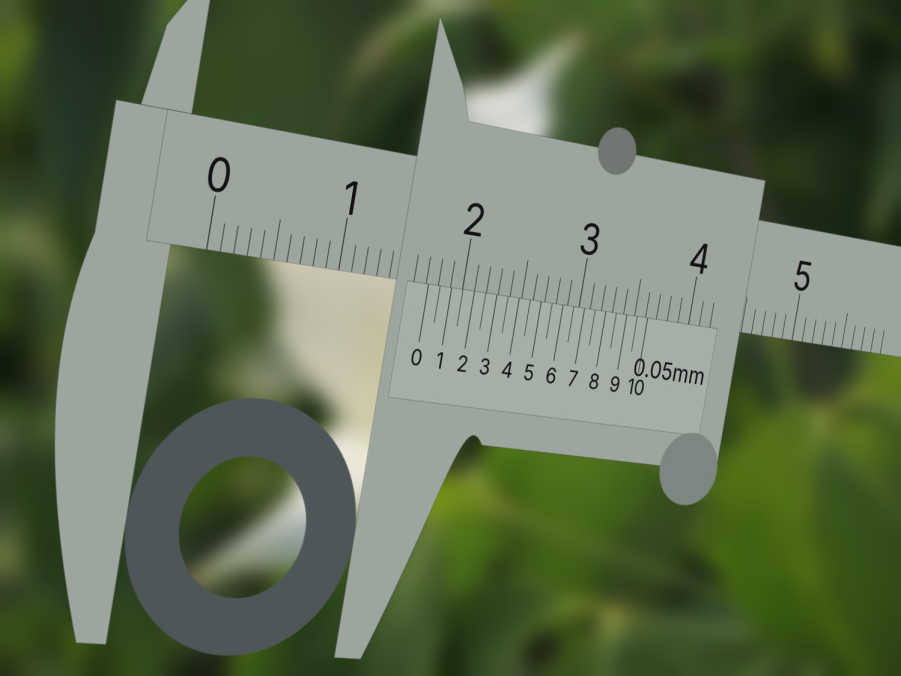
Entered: 17.2 mm
